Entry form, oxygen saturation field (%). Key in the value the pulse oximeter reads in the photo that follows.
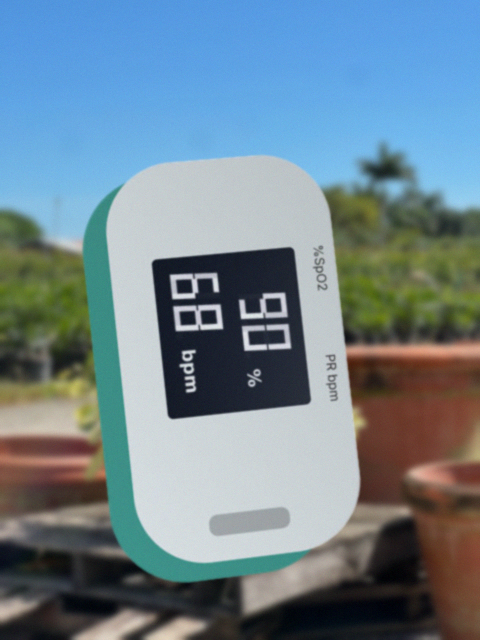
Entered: 90 %
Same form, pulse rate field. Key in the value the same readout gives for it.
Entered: 68 bpm
